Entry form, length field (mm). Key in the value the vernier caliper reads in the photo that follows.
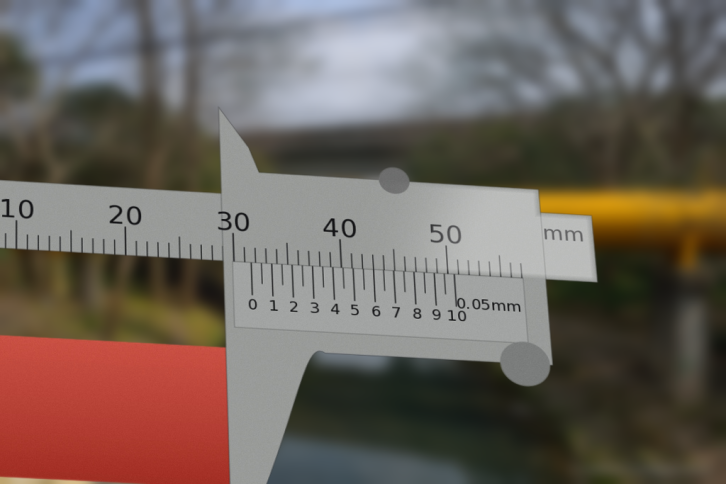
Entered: 31.6 mm
